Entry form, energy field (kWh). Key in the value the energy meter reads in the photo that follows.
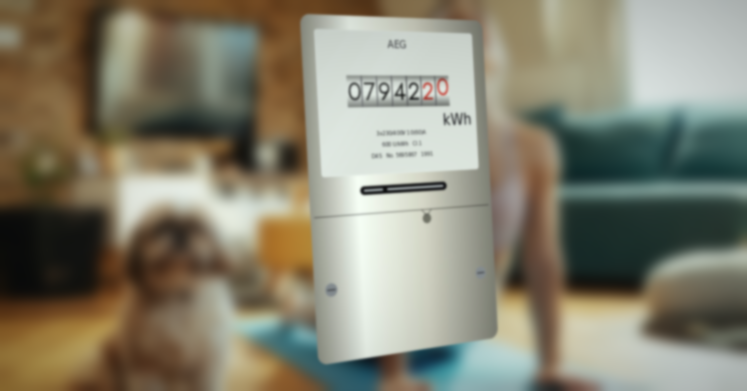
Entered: 7942.20 kWh
